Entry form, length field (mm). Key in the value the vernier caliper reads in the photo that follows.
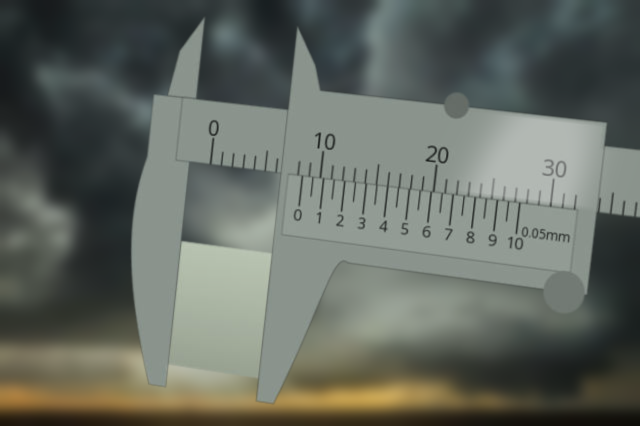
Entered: 8.4 mm
